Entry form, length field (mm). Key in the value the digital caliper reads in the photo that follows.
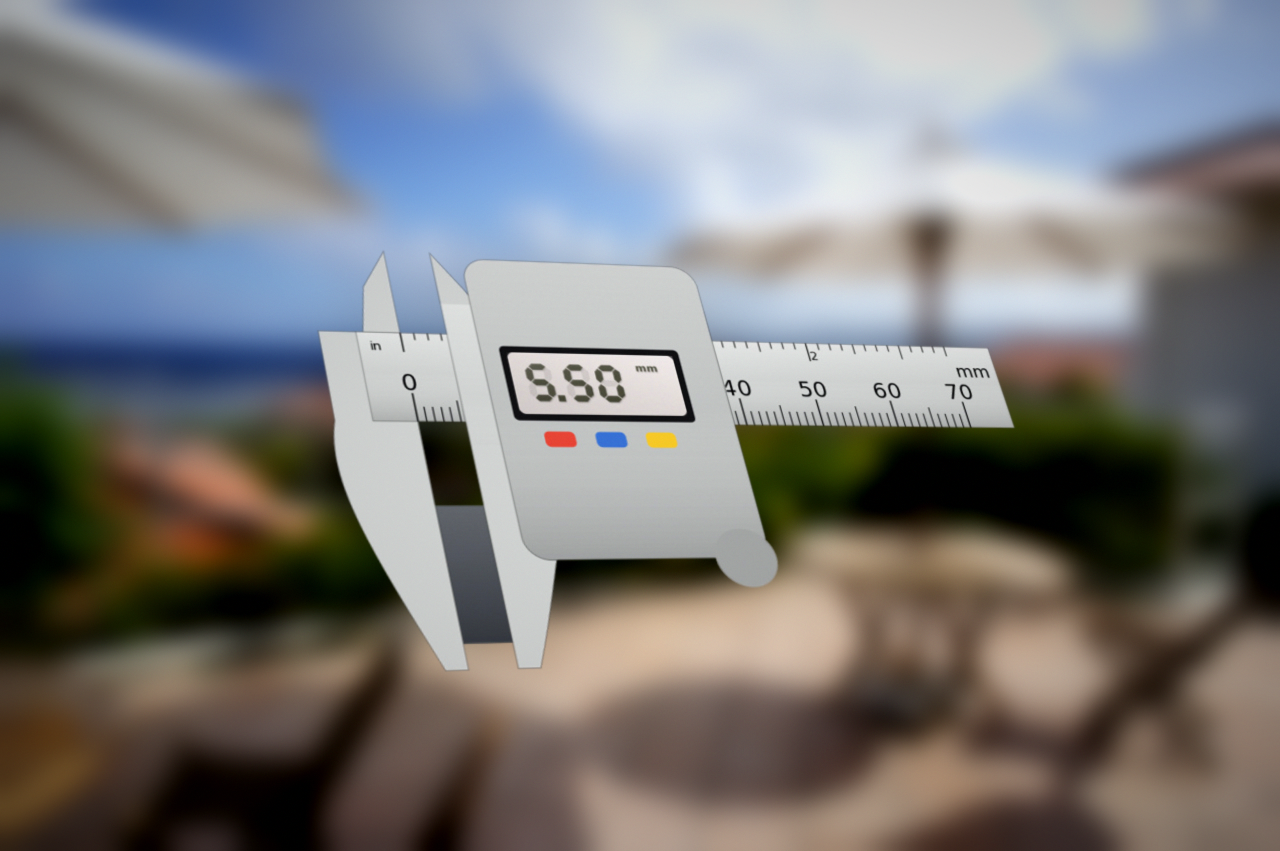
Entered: 5.50 mm
